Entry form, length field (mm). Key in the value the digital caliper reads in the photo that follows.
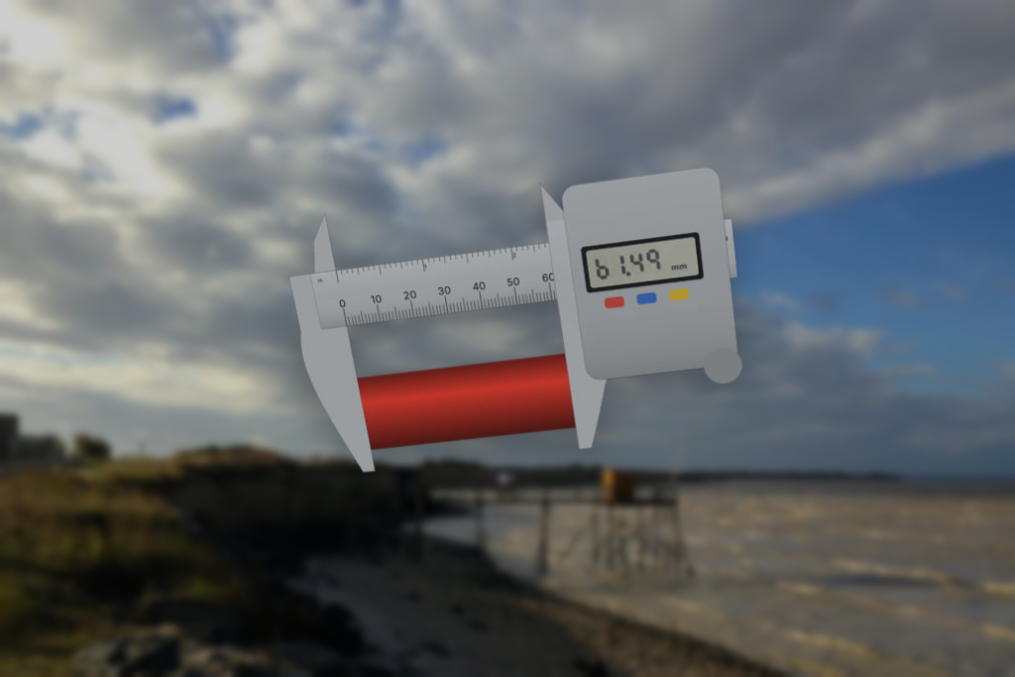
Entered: 61.49 mm
